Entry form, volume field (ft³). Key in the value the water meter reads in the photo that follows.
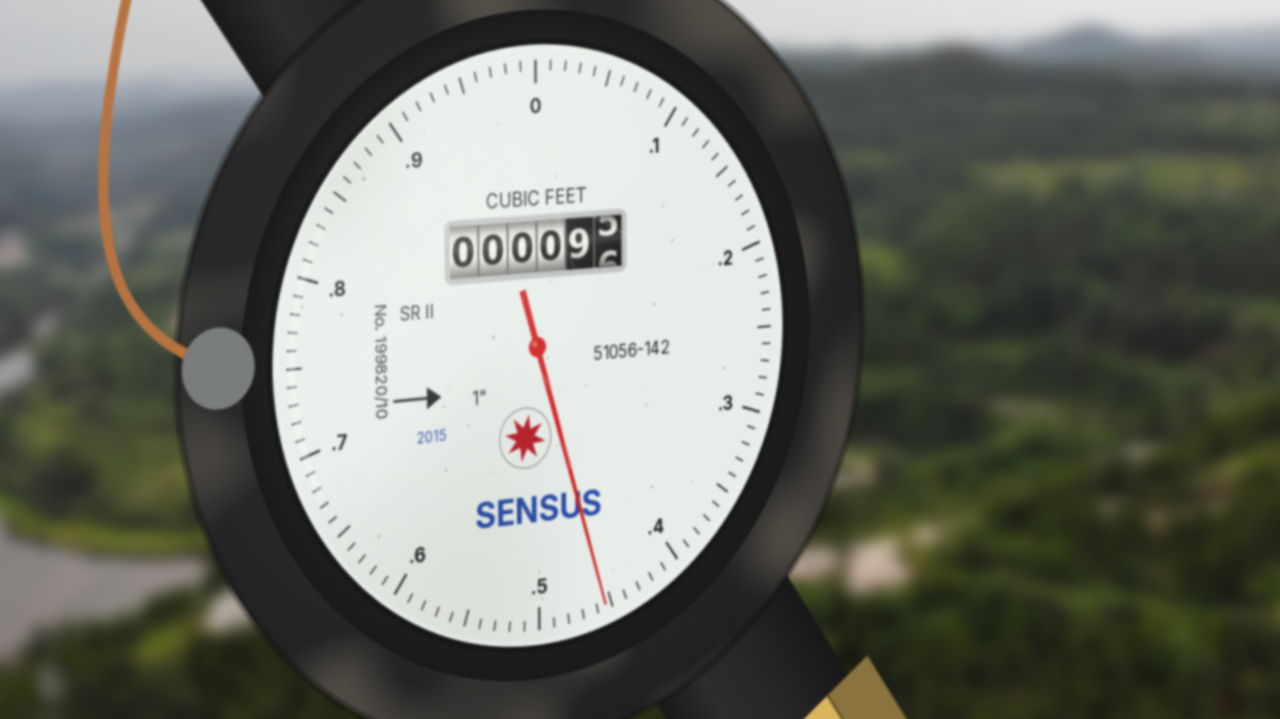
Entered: 95.45 ft³
